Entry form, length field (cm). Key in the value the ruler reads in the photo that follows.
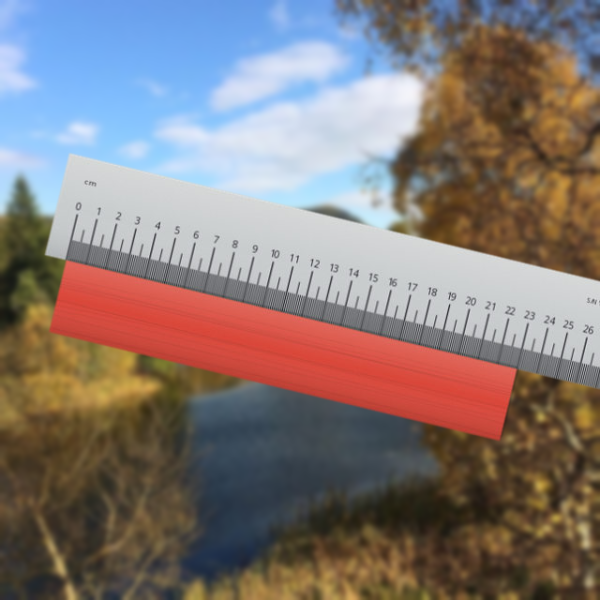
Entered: 23 cm
